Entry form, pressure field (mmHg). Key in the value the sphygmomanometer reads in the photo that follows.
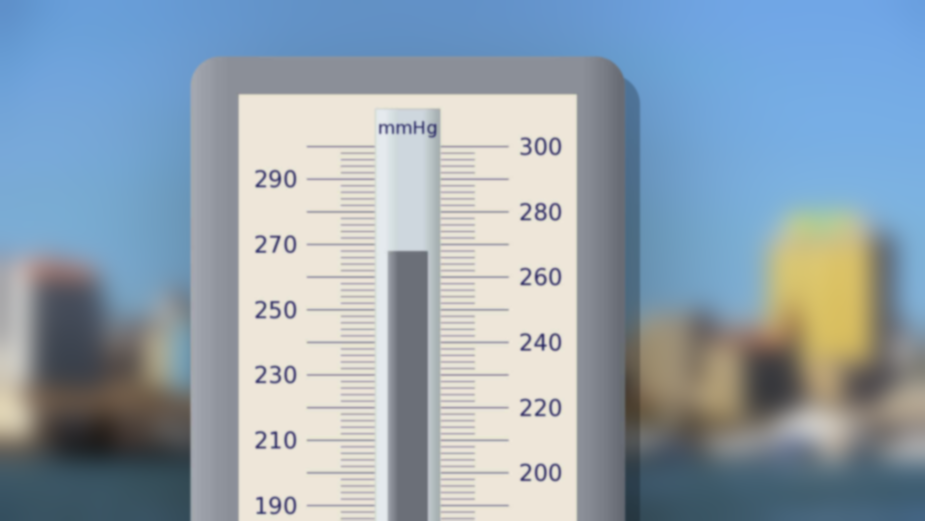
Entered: 268 mmHg
